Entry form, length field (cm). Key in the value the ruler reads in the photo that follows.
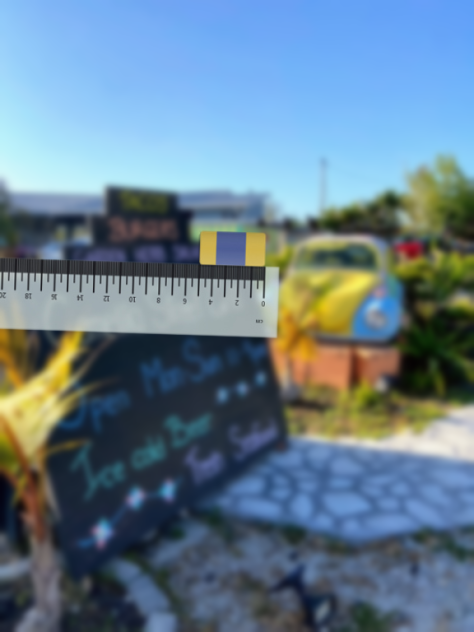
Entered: 5 cm
